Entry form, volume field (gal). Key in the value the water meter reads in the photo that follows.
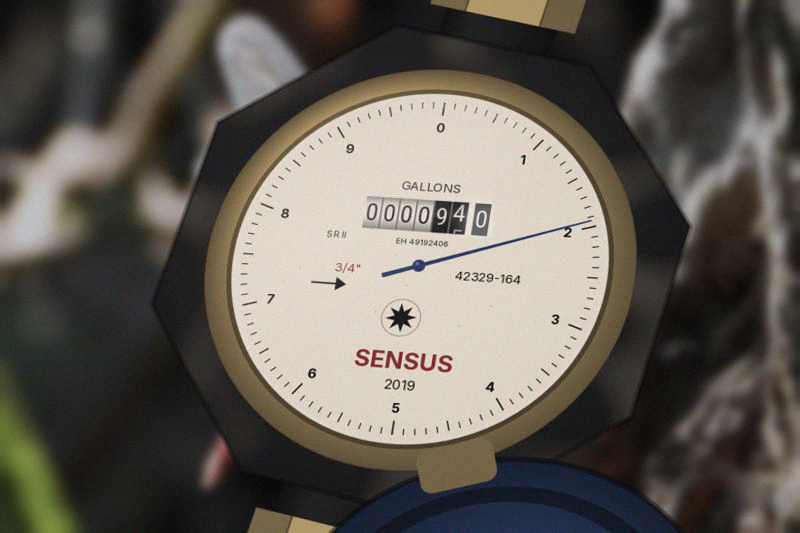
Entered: 941.9 gal
